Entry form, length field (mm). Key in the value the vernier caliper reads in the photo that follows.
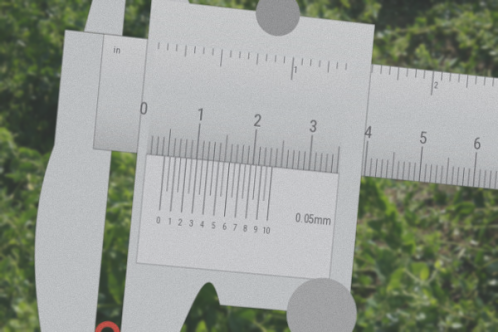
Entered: 4.4 mm
